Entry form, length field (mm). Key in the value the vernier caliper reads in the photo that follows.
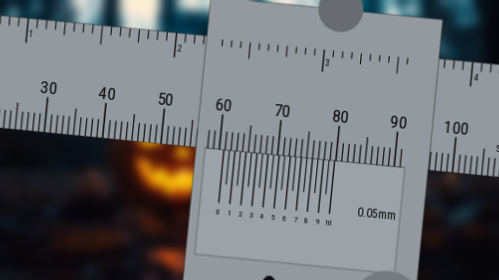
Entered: 60.8 mm
